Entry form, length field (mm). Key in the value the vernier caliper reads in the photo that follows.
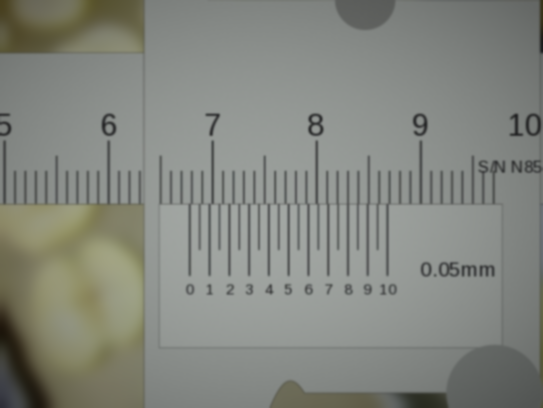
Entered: 67.8 mm
